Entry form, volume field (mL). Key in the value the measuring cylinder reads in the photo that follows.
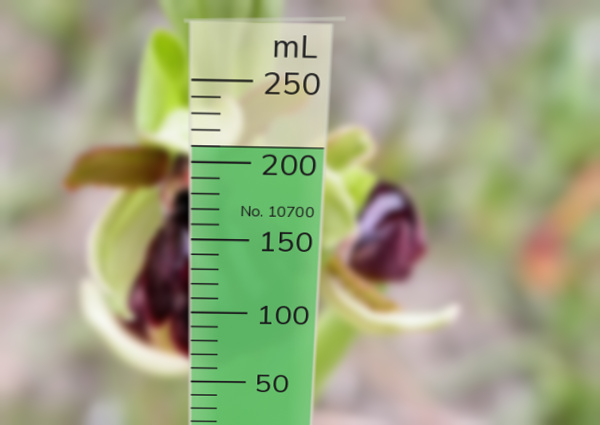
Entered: 210 mL
